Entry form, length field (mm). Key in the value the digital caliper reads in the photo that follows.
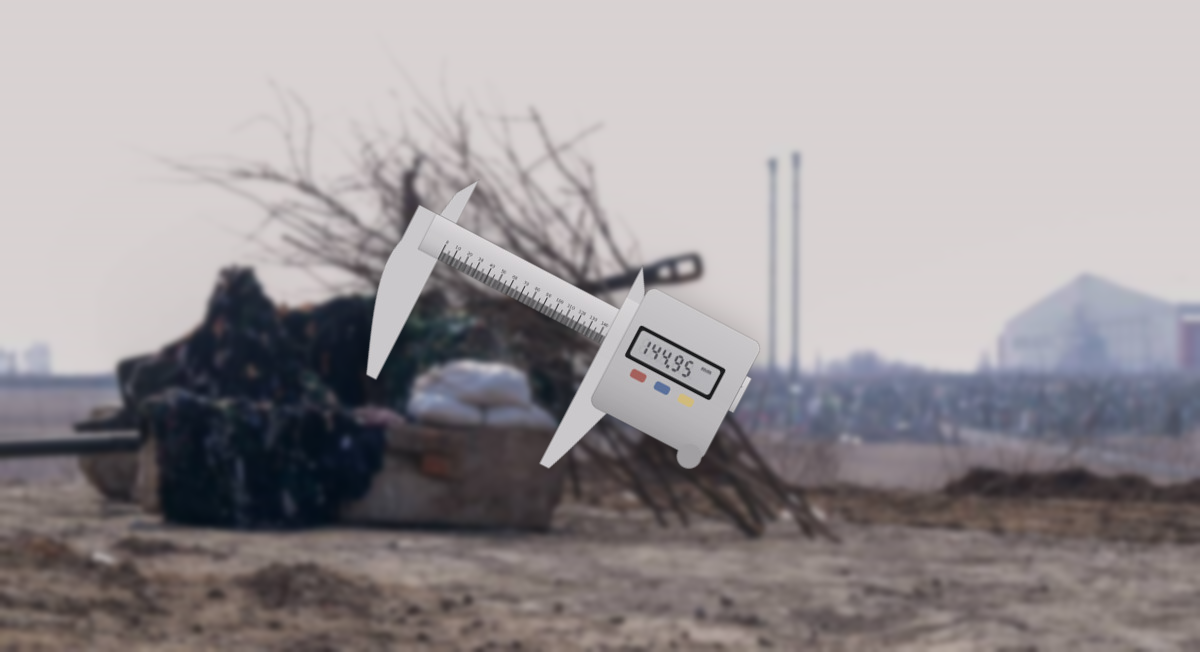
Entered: 144.95 mm
